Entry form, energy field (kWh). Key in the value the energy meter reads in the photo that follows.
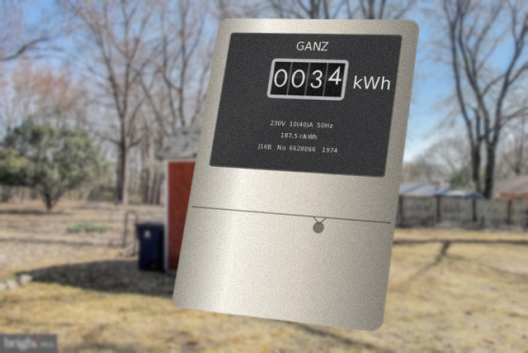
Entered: 34 kWh
